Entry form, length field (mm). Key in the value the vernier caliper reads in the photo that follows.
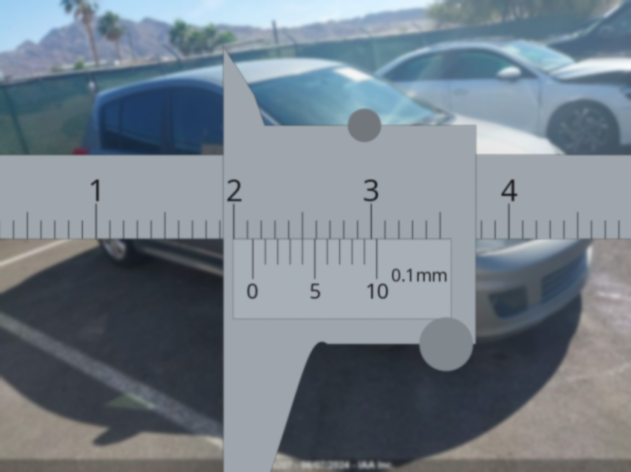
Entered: 21.4 mm
